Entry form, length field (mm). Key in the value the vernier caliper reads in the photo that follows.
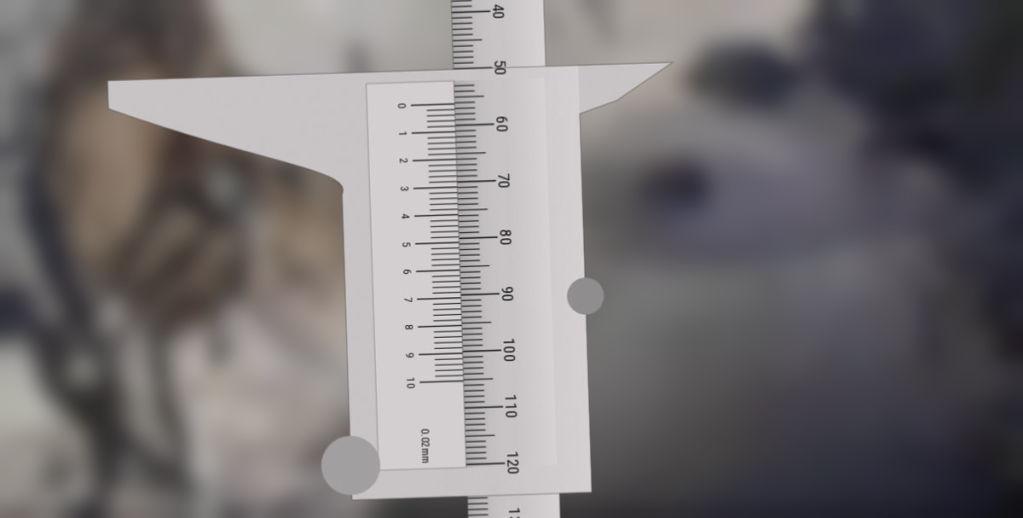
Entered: 56.2 mm
